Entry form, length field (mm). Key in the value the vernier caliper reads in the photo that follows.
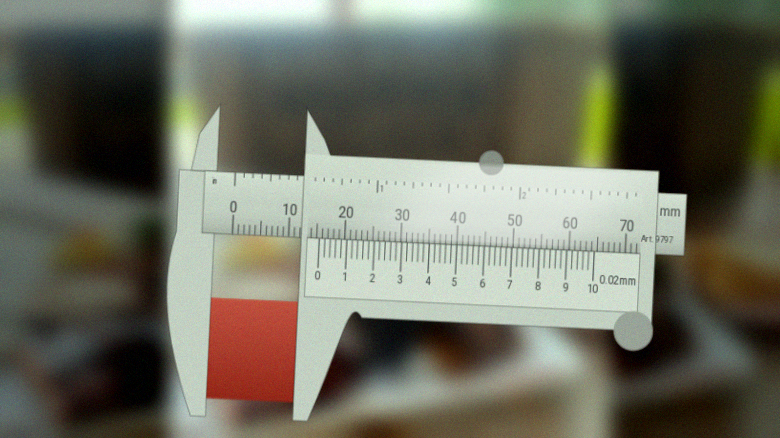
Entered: 15.5 mm
